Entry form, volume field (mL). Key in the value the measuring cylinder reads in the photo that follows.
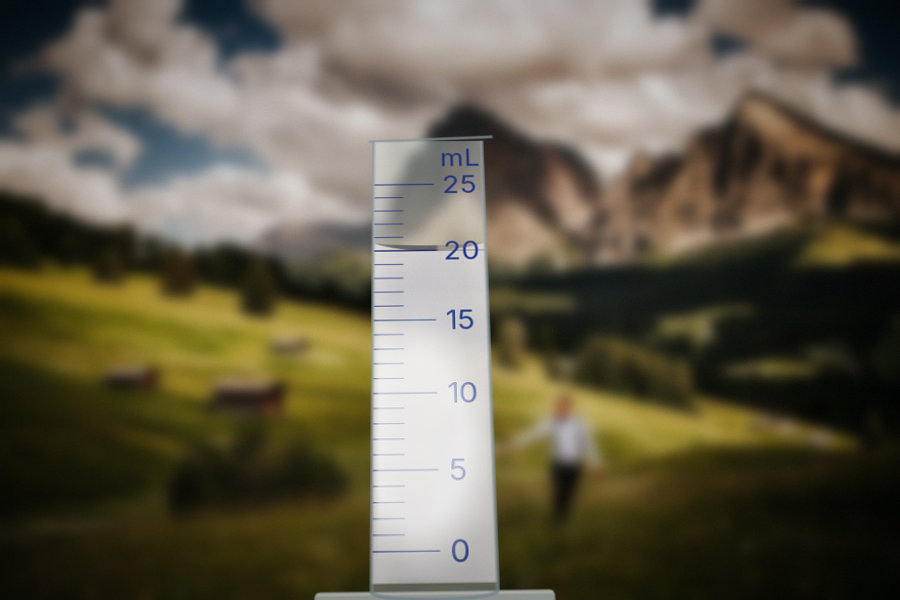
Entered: 20 mL
